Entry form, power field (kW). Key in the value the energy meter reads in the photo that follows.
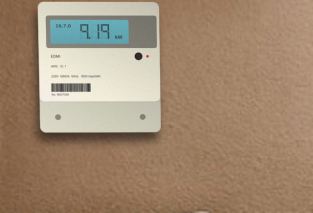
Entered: 9.19 kW
